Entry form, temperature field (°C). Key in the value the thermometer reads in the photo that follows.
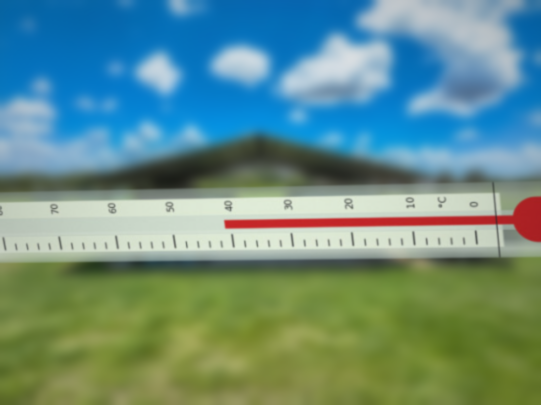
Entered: 41 °C
